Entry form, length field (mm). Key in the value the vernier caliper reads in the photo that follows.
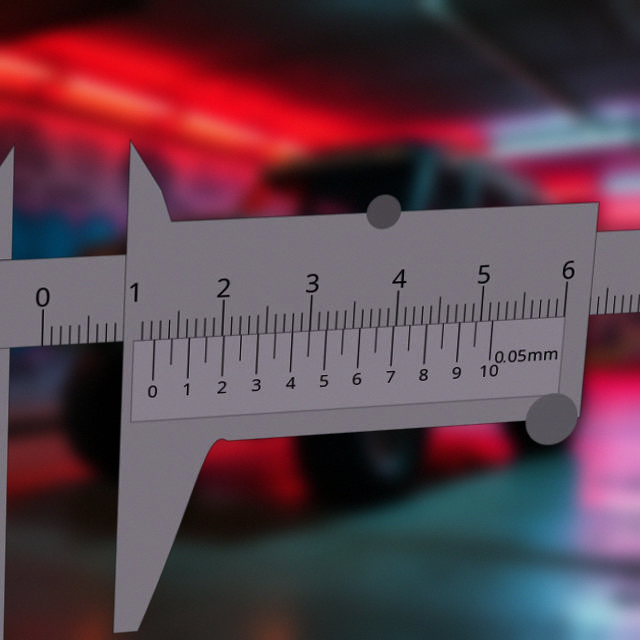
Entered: 12.4 mm
